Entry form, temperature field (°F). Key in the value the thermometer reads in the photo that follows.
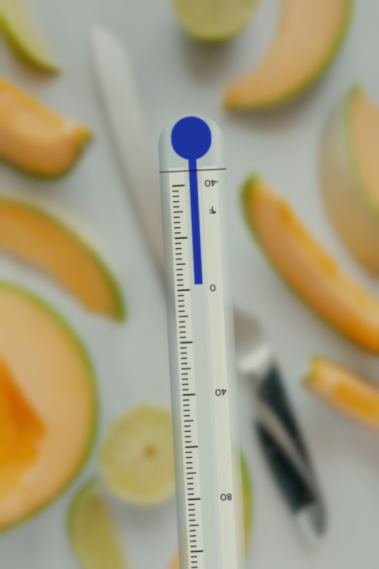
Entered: -2 °F
